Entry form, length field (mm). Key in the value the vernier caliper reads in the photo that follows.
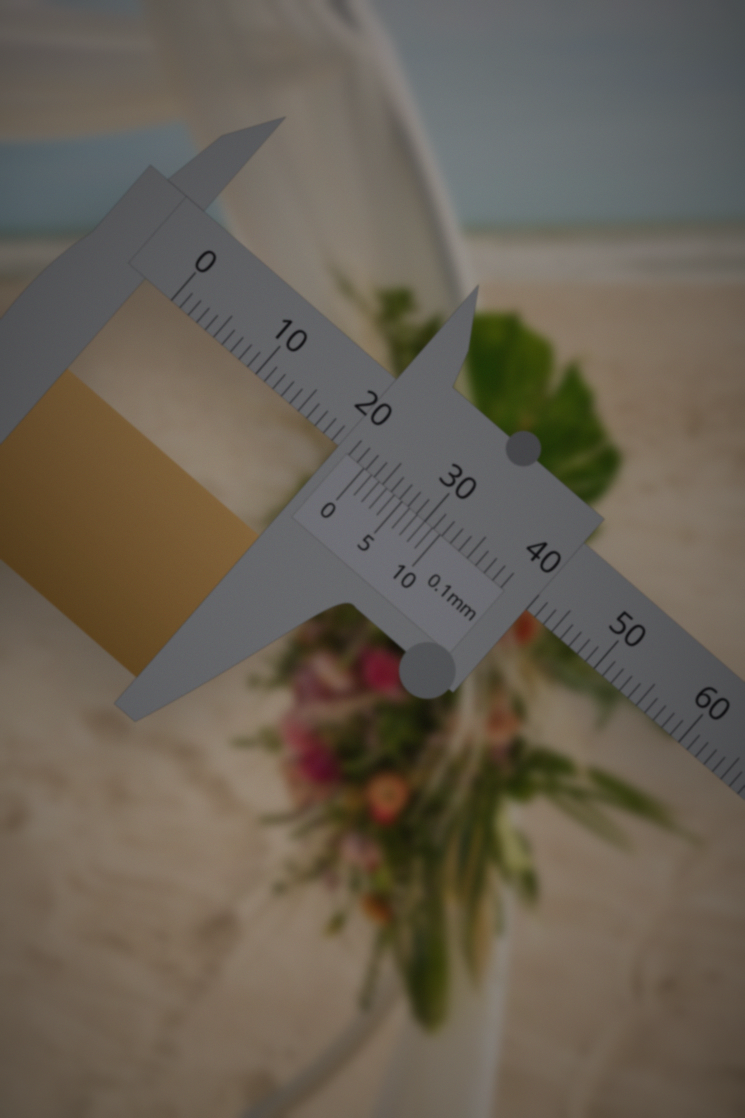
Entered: 22.8 mm
